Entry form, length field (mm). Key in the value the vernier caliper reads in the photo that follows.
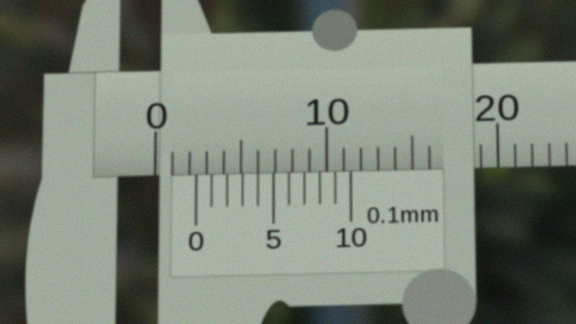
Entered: 2.4 mm
